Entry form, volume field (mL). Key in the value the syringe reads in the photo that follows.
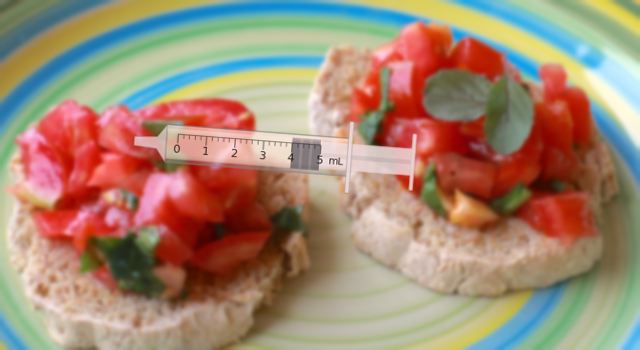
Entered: 4 mL
